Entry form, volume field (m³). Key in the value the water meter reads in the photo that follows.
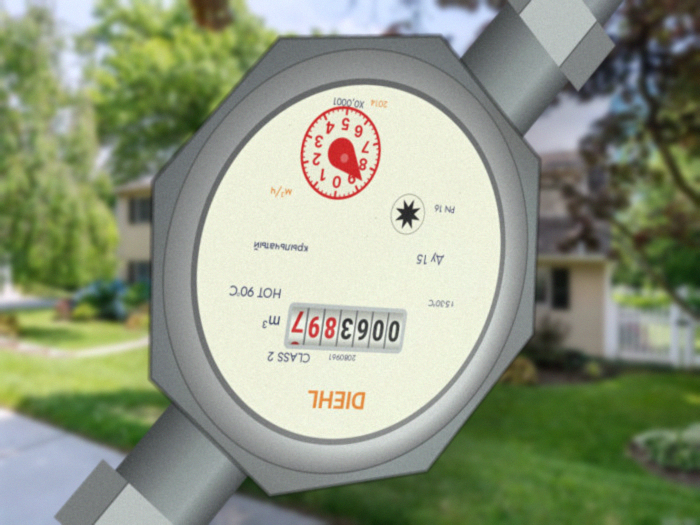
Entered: 63.8968 m³
